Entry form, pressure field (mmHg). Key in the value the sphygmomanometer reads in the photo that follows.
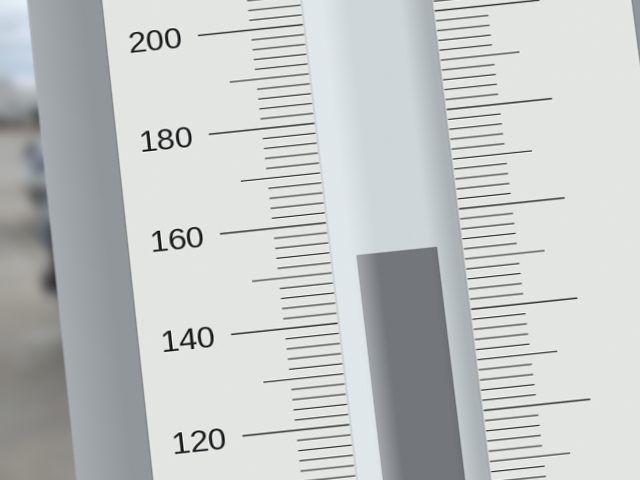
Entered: 153 mmHg
